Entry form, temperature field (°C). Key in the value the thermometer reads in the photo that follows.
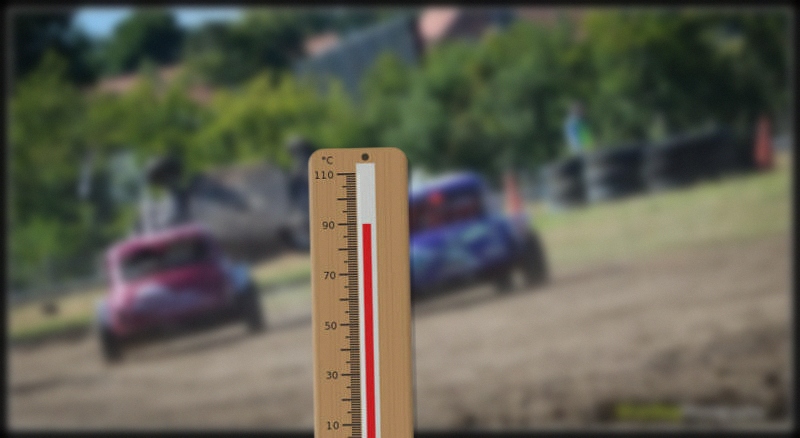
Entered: 90 °C
